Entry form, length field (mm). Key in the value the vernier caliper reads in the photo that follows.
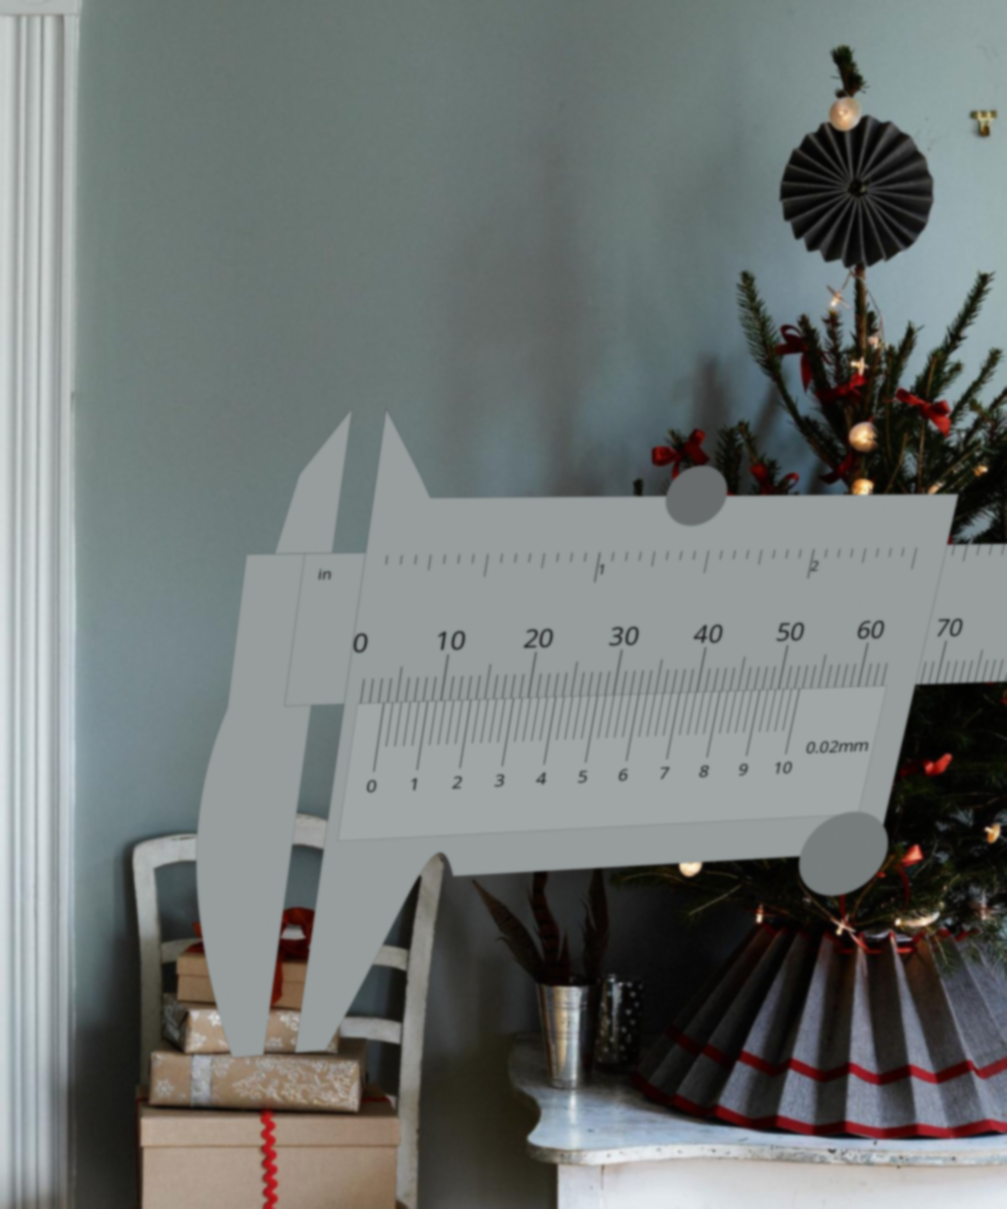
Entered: 3.6 mm
